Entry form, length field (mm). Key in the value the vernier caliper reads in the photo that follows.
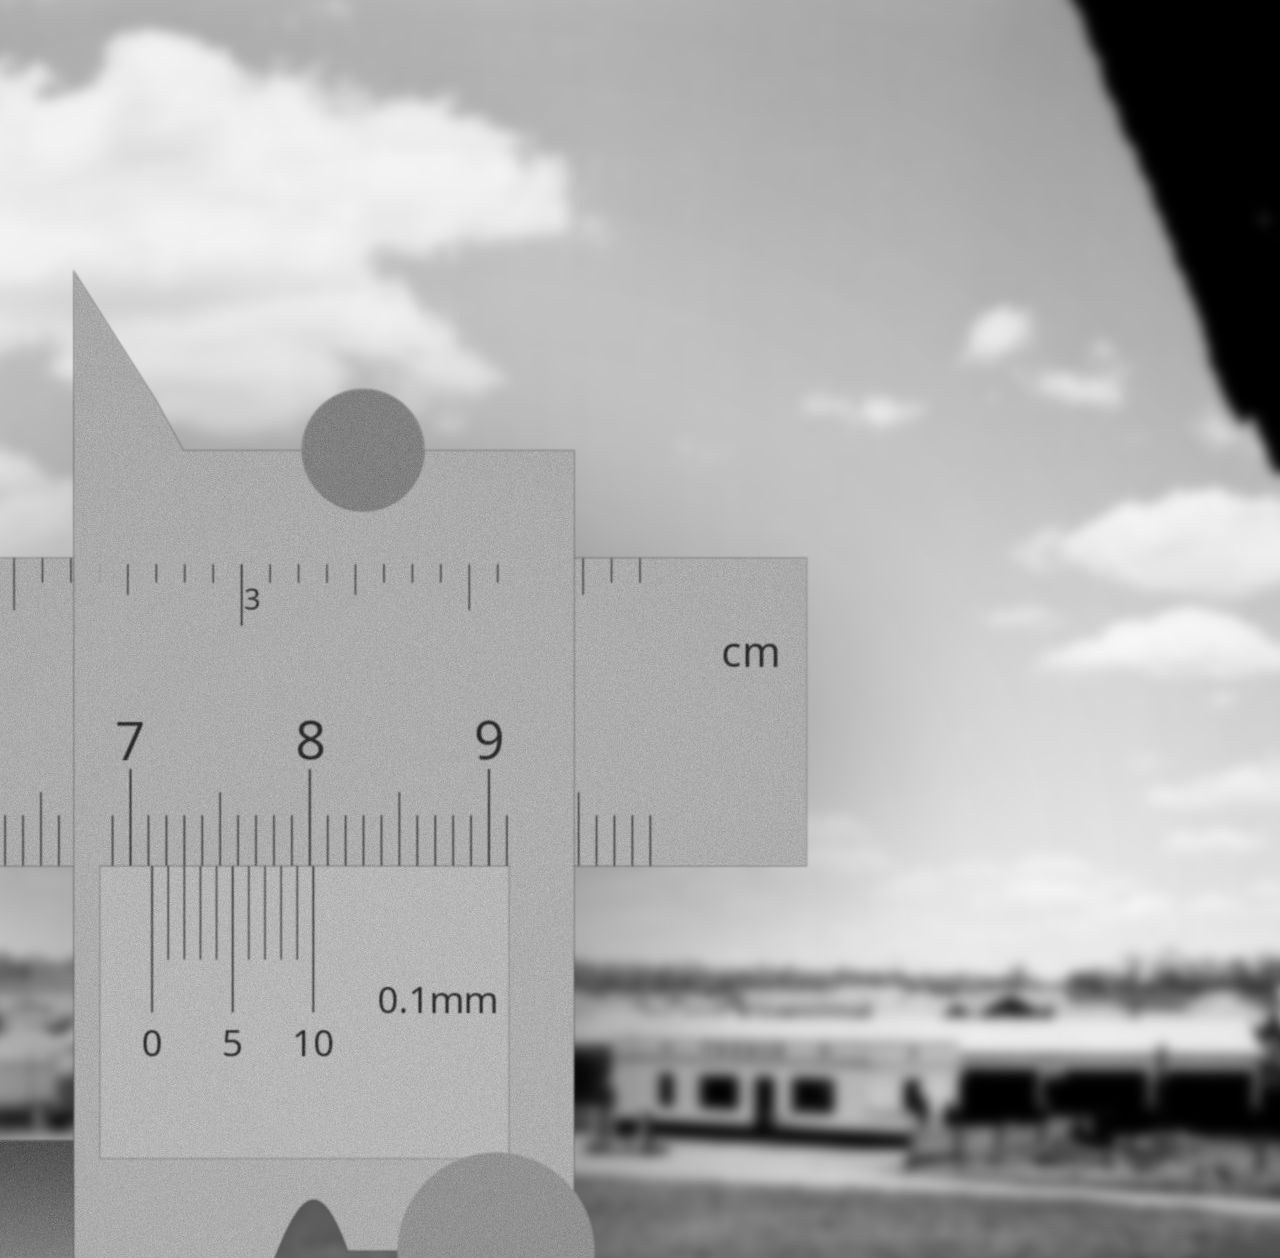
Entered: 71.2 mm
